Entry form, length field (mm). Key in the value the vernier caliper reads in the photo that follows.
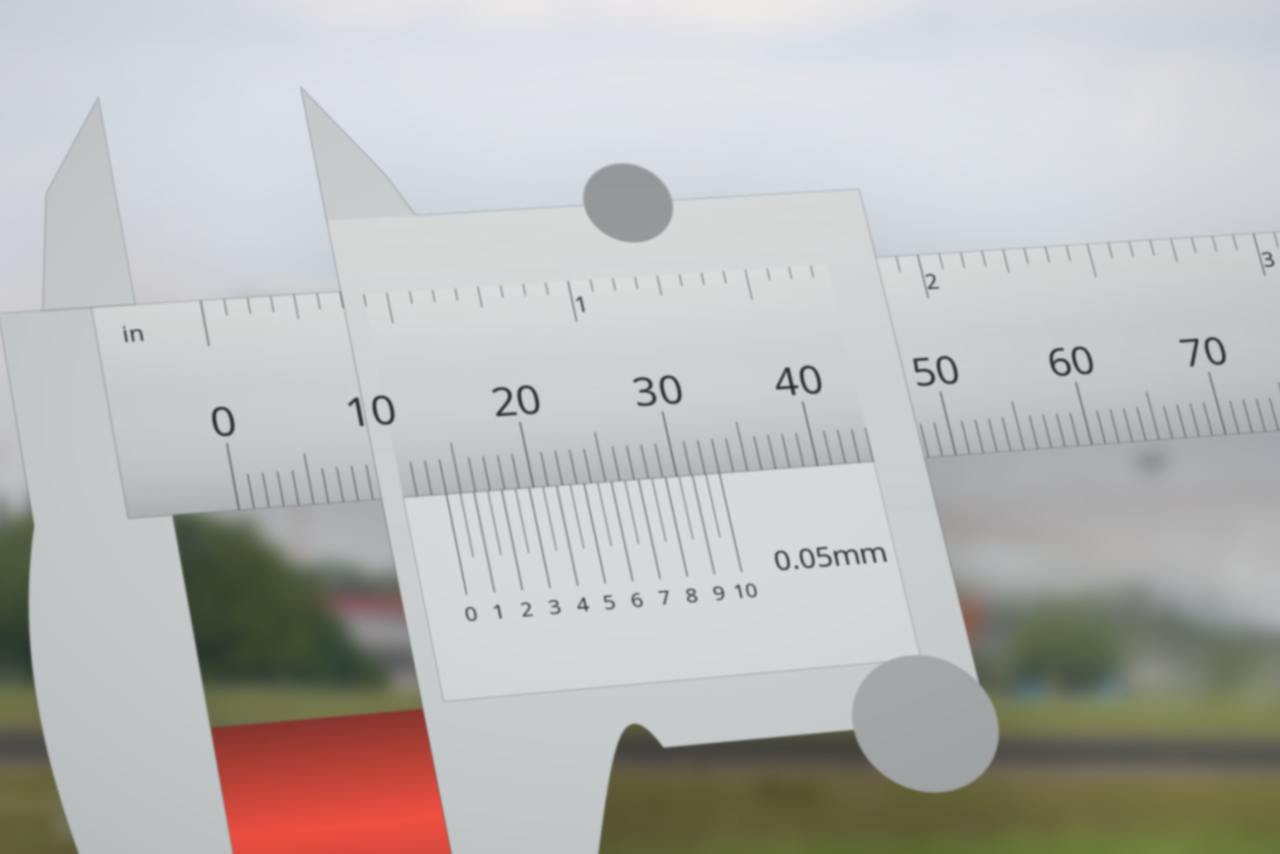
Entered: 14.0 mm
